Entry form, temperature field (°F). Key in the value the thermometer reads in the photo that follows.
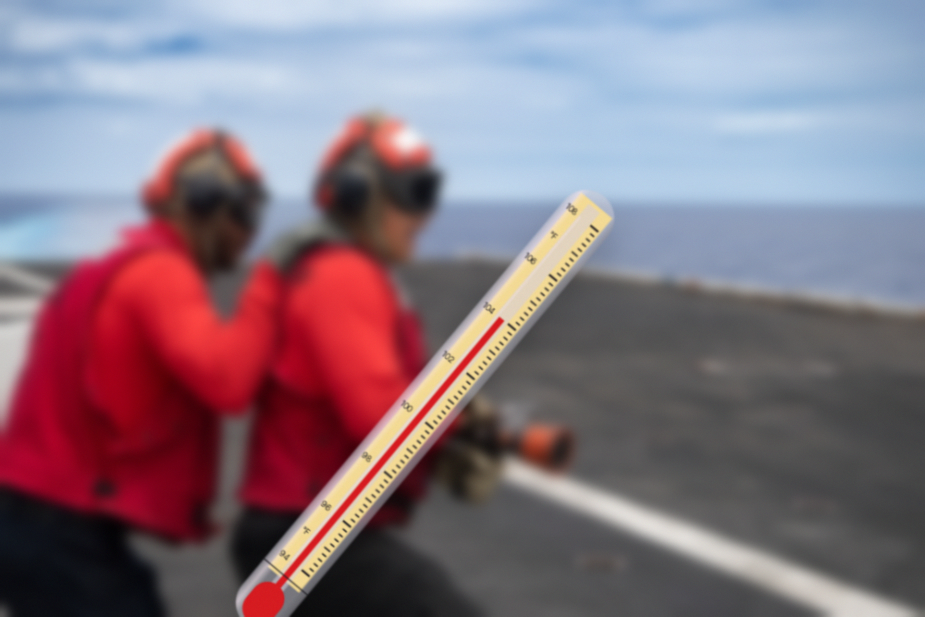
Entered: 104 °F
